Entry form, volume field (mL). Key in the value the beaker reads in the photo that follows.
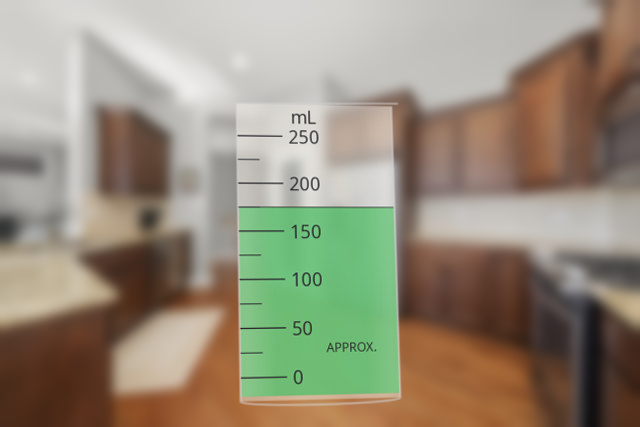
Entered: 175 mL
